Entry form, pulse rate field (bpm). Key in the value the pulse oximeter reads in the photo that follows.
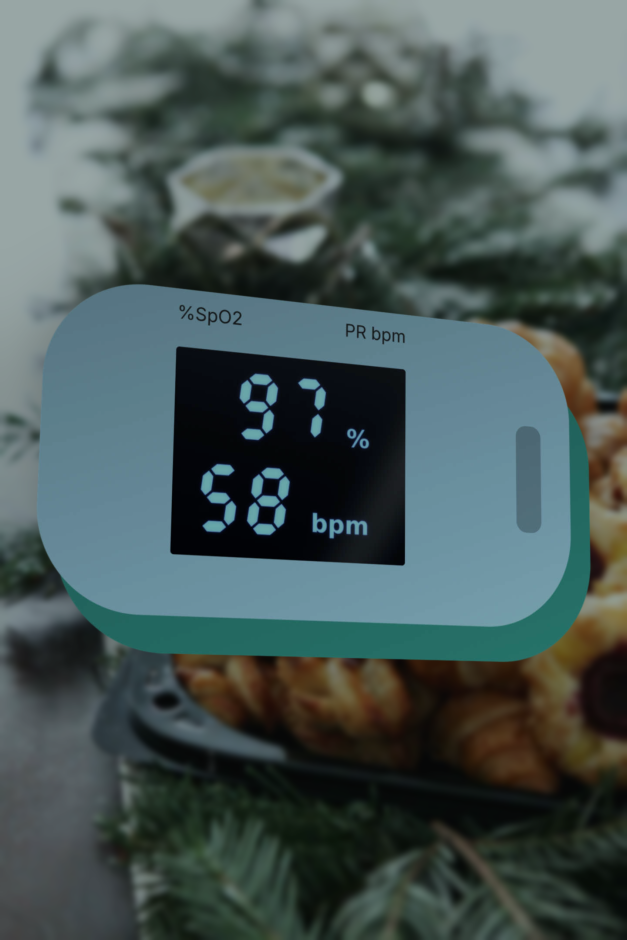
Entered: 58 bpm
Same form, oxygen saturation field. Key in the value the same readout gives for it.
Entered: 97 %
